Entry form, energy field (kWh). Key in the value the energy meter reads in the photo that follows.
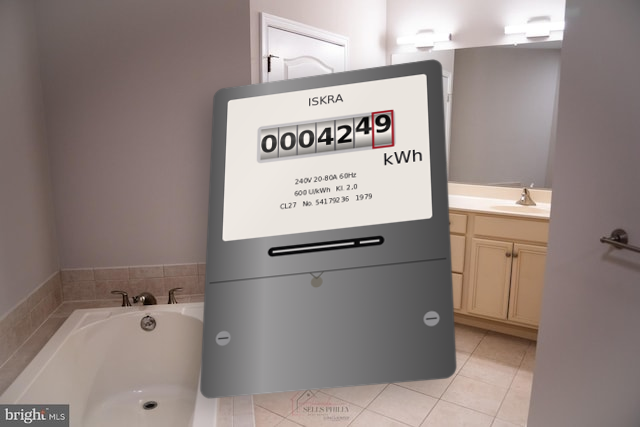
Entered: 424.9 kWh
